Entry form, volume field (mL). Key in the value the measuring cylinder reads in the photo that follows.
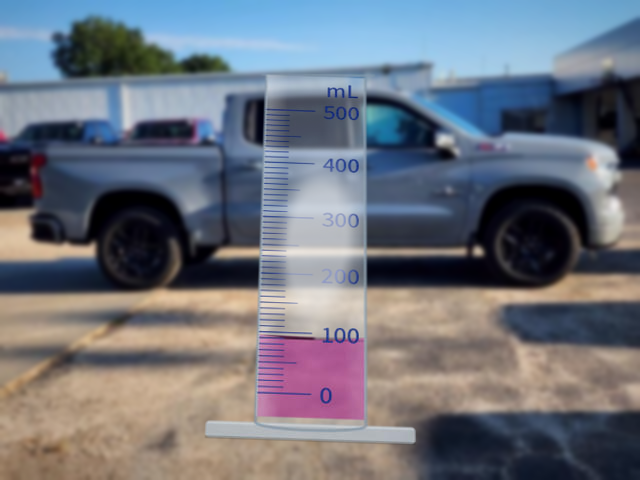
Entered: 90 mL
